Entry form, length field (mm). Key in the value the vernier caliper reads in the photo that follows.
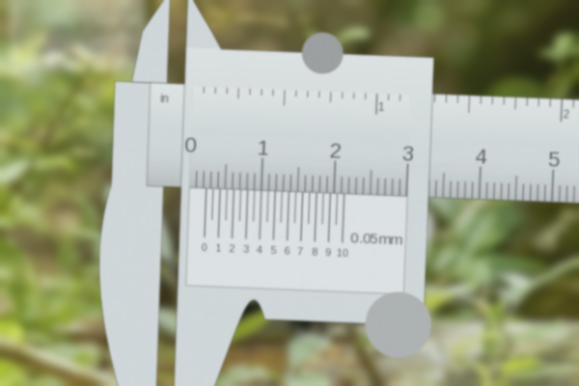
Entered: 2.4 mm
